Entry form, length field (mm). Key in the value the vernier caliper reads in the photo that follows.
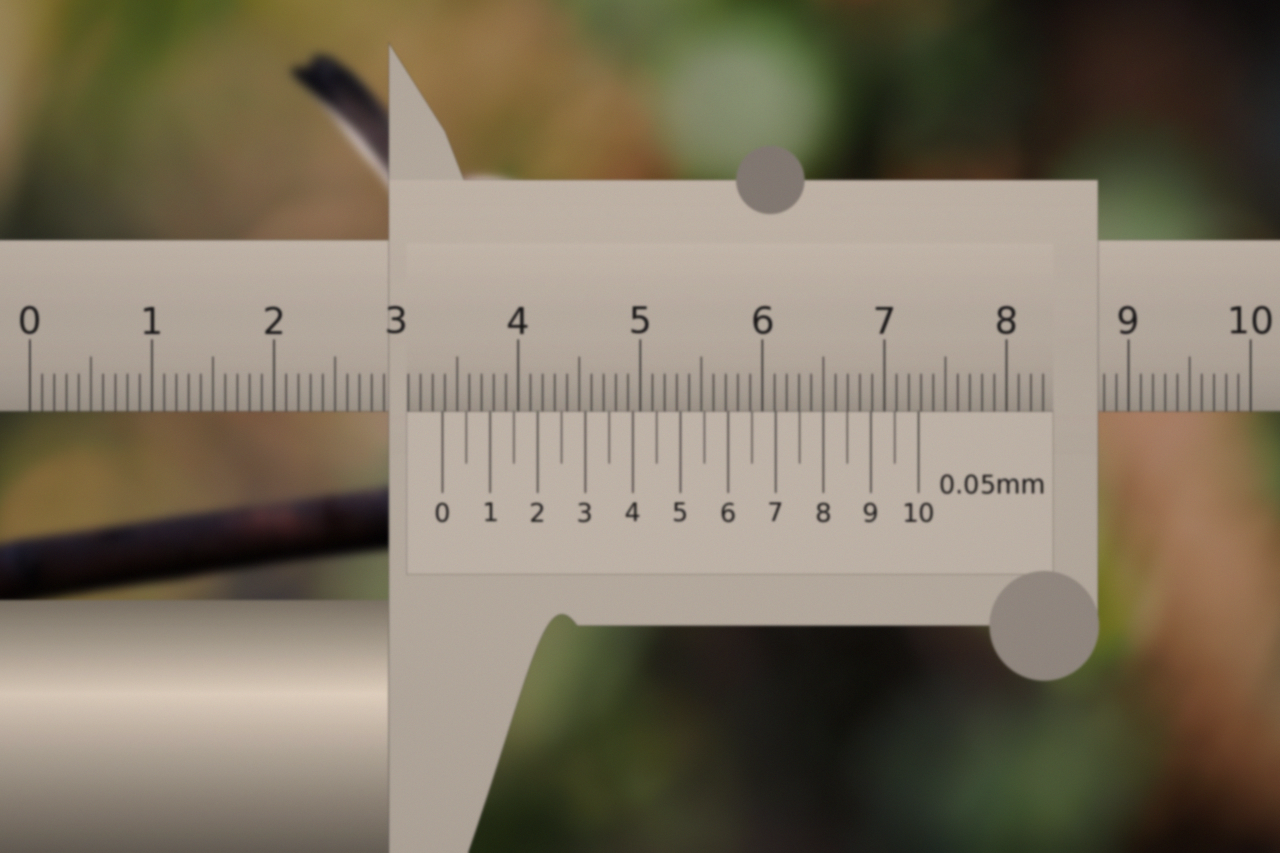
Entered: 33.8 mm
